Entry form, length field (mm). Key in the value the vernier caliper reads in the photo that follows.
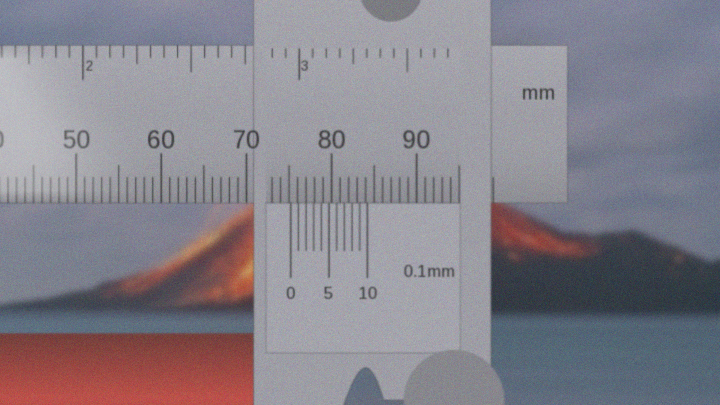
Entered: 75.2 mm
